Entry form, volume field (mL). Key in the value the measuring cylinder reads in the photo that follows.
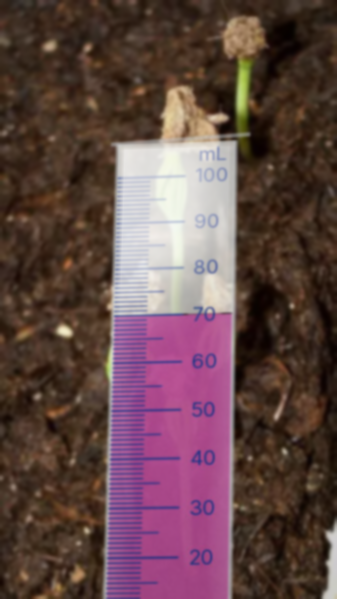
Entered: 70 mL
